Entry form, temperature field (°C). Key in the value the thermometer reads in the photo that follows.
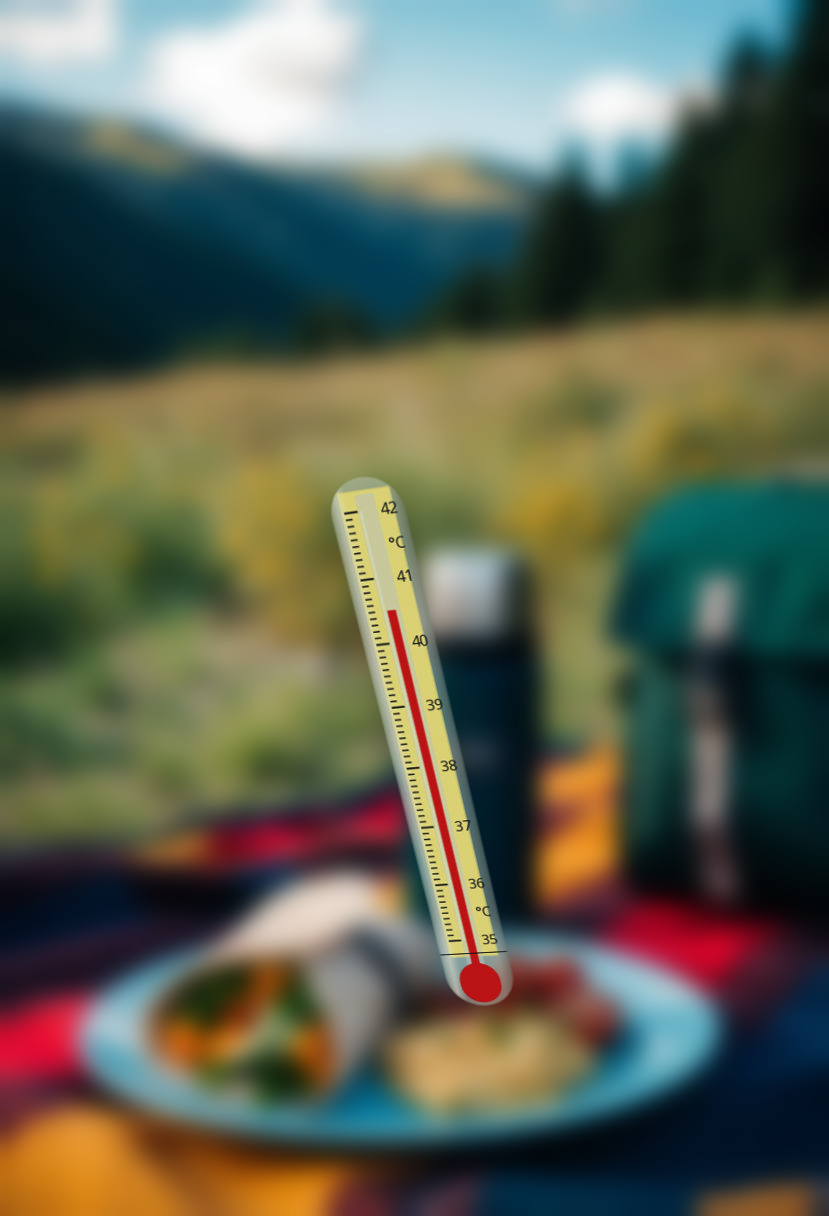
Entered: 40.5 °C
